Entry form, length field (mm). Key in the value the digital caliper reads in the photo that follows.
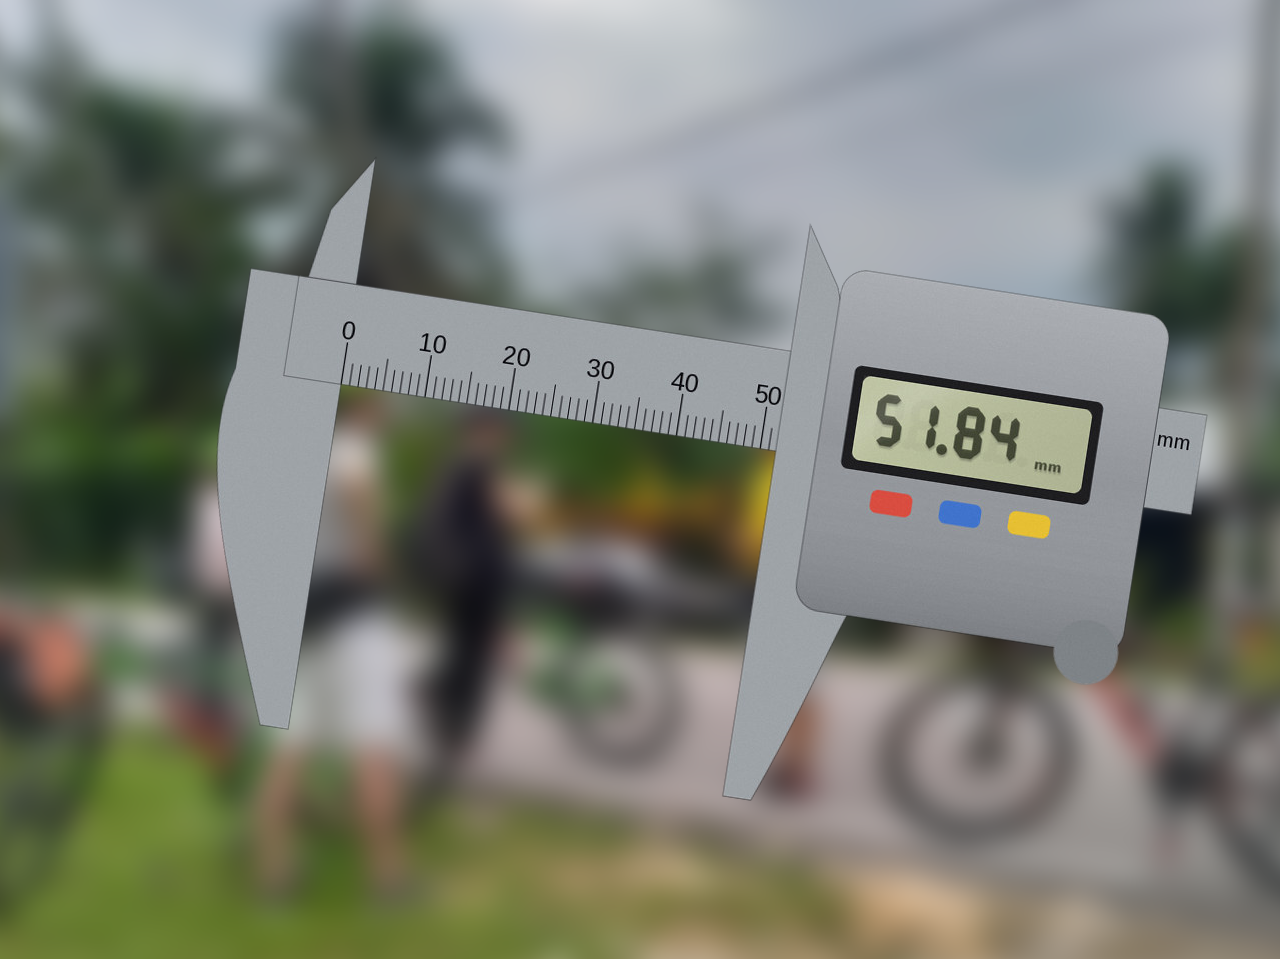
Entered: 51.84 mm
